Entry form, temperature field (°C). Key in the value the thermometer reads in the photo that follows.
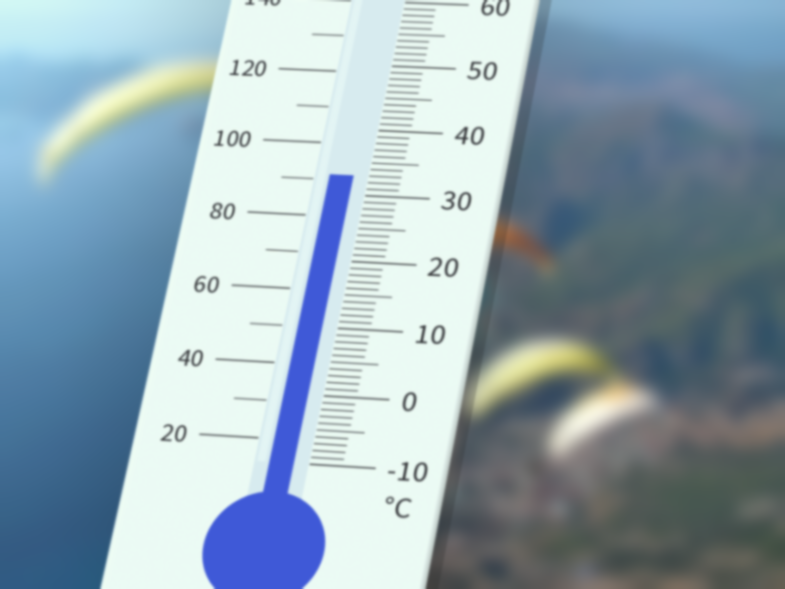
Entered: 33 °C
